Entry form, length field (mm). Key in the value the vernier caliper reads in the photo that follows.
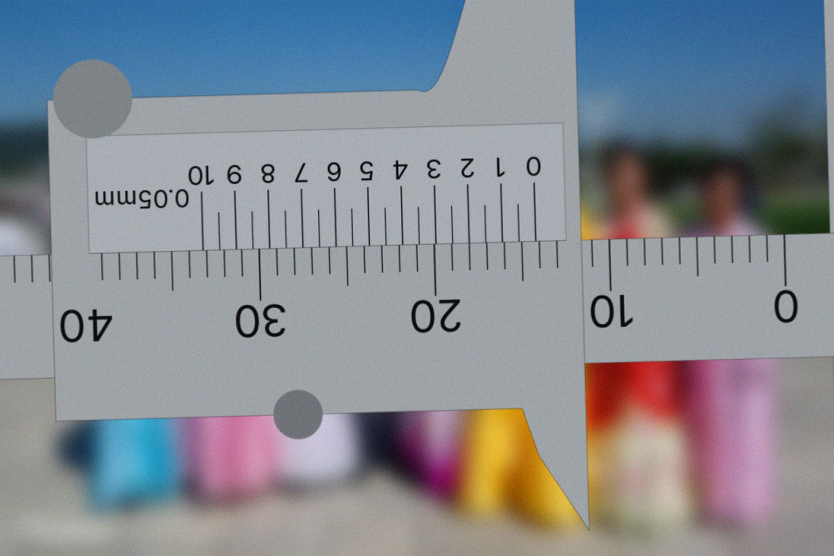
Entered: 14.2 mm
